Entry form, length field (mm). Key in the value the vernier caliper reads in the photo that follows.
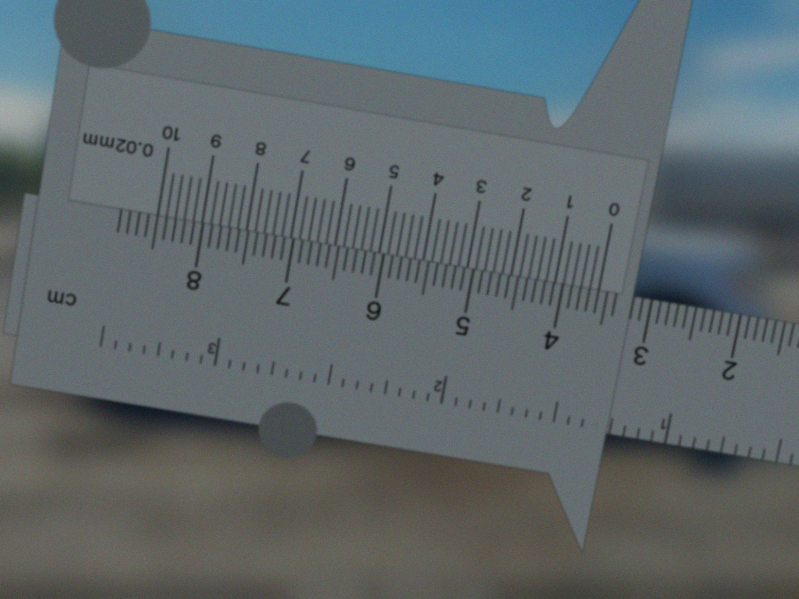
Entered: 36.0 mm
